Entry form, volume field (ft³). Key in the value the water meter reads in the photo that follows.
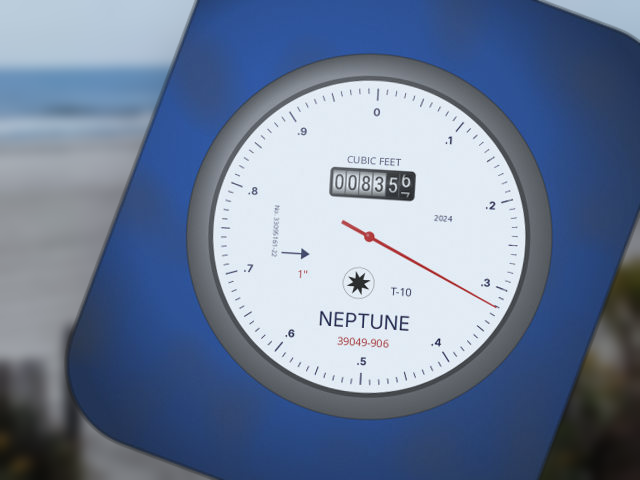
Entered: 8356.32 ft³
